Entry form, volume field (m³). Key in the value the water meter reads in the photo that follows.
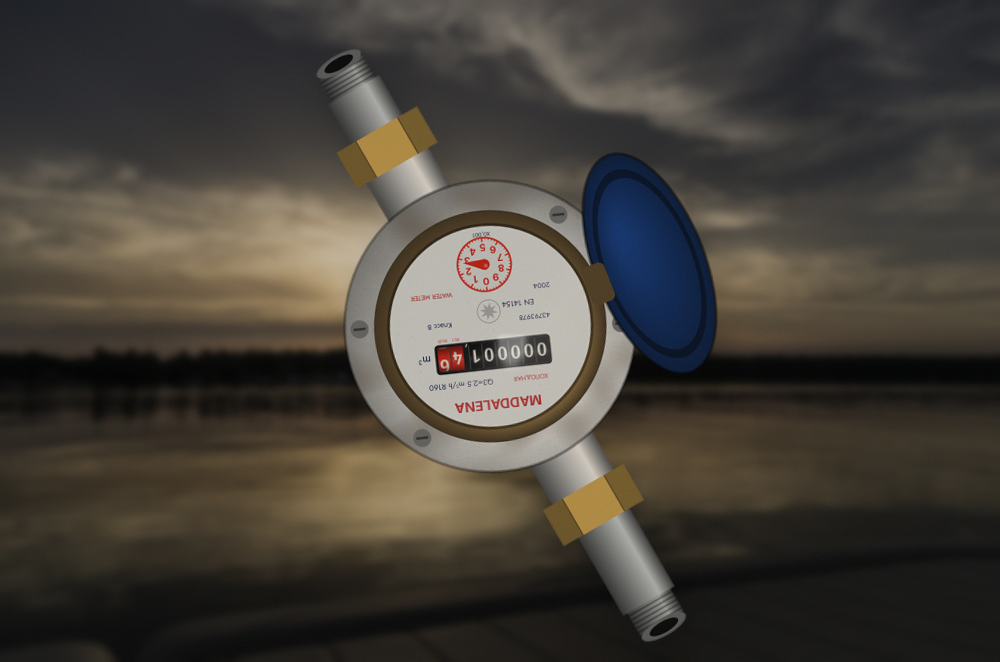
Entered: 1.462 m³
